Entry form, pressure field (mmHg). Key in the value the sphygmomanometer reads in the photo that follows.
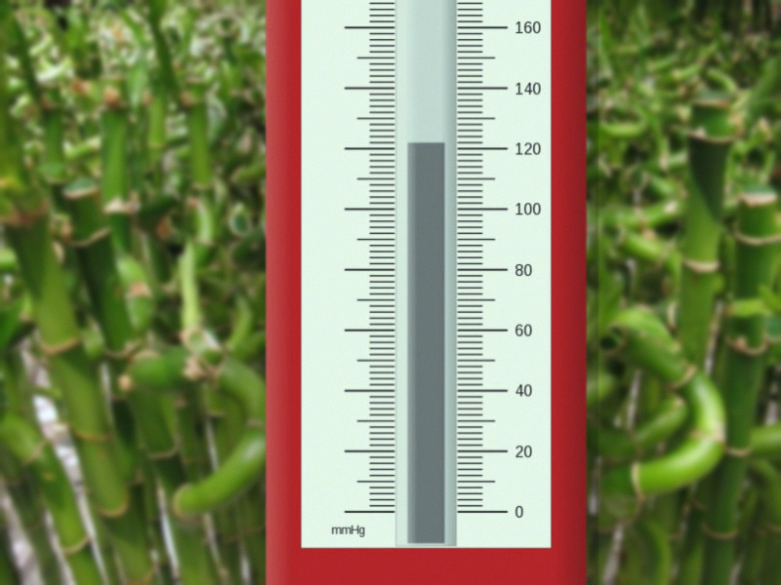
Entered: 122 mmHg
